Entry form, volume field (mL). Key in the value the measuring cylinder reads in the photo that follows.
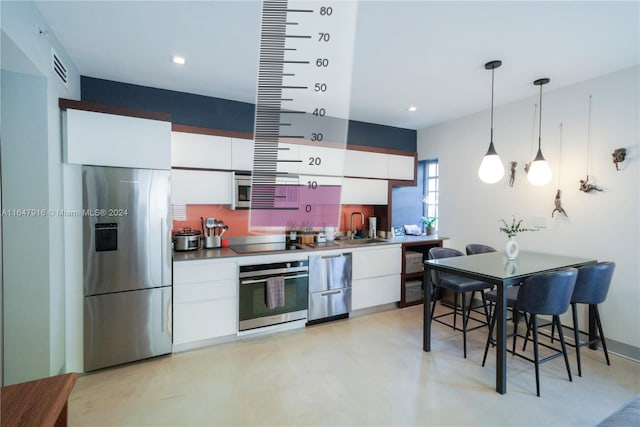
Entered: 10 mL
